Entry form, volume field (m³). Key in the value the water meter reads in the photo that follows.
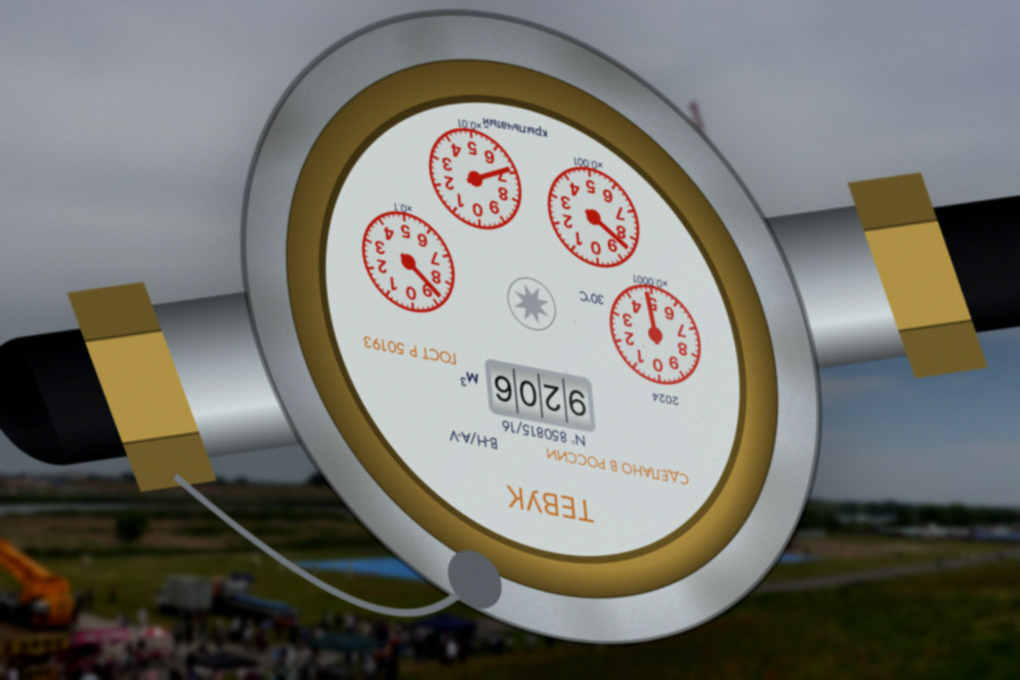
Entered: 9206.8684 m³
